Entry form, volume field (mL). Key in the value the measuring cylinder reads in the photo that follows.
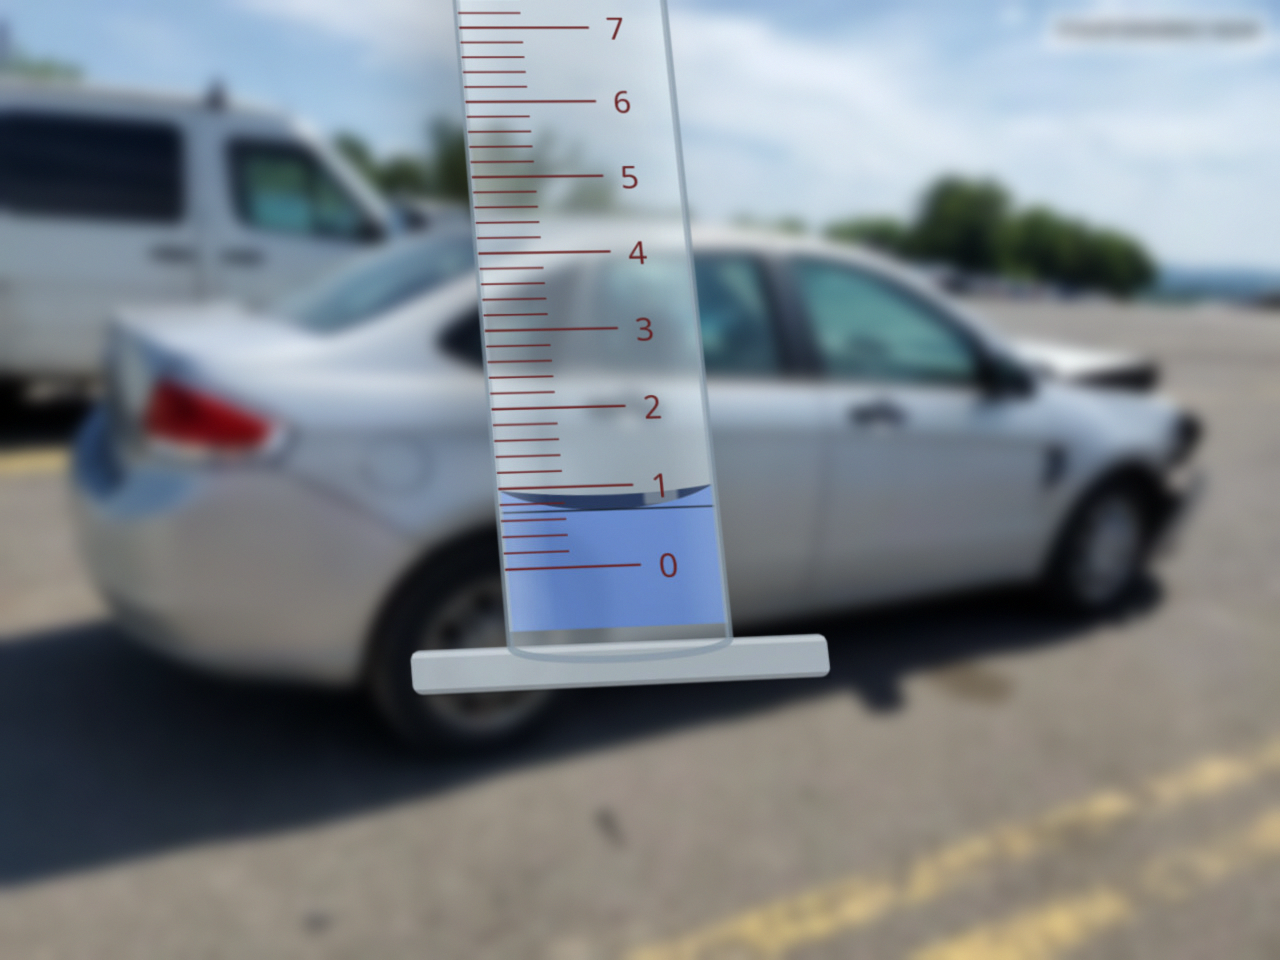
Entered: 0.7 mL
